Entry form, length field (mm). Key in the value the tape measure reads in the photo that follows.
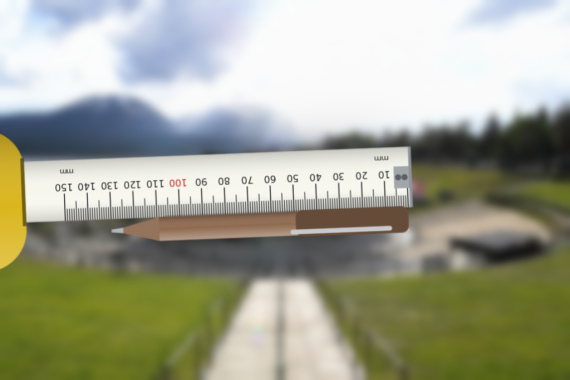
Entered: 130 mm
